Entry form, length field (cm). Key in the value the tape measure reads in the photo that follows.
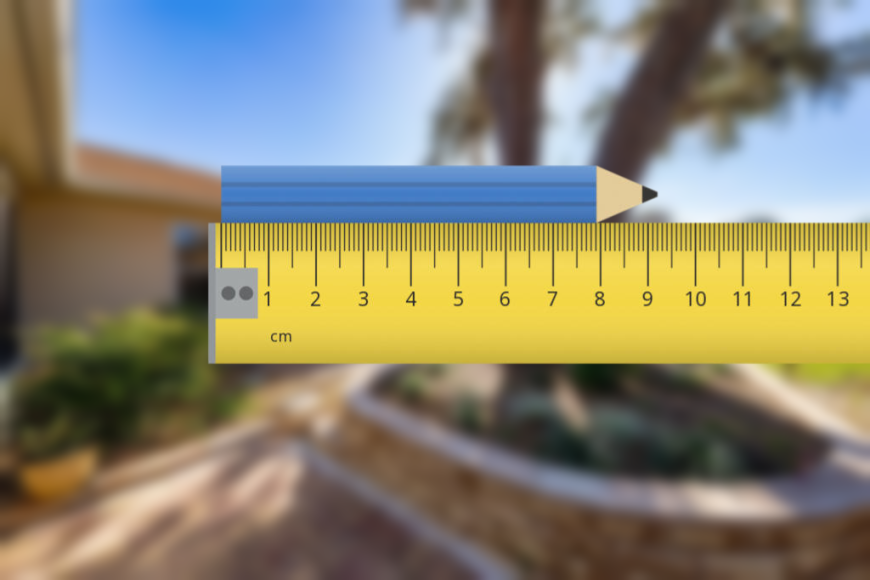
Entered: 9.2 cm
